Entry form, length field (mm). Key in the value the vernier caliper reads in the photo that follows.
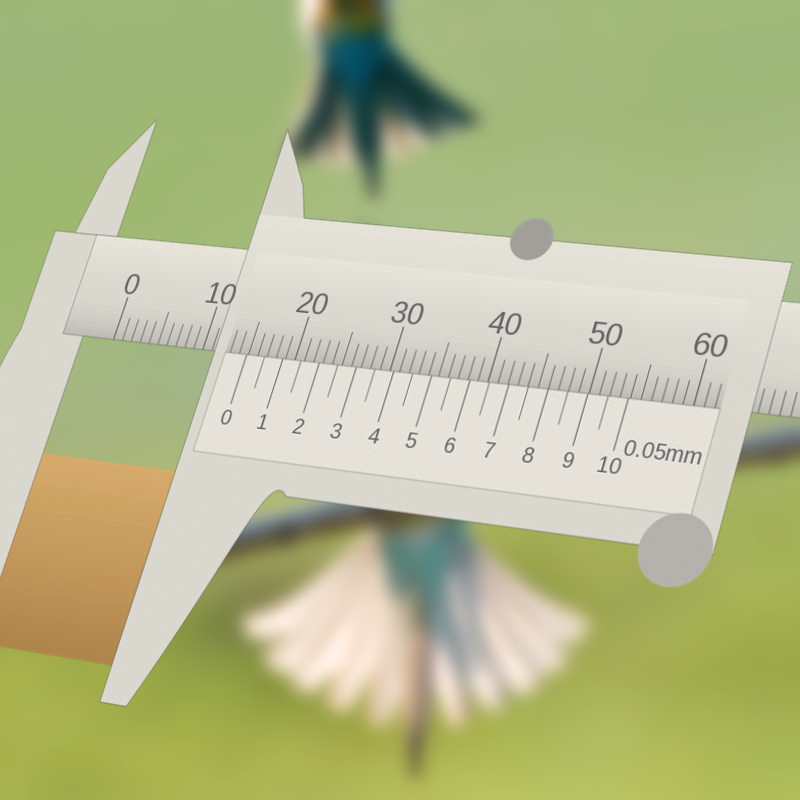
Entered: 14.8 mm
